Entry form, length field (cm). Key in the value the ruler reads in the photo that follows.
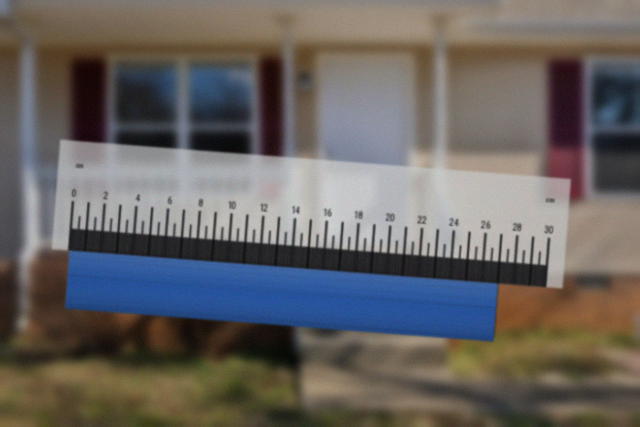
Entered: 27 cm
